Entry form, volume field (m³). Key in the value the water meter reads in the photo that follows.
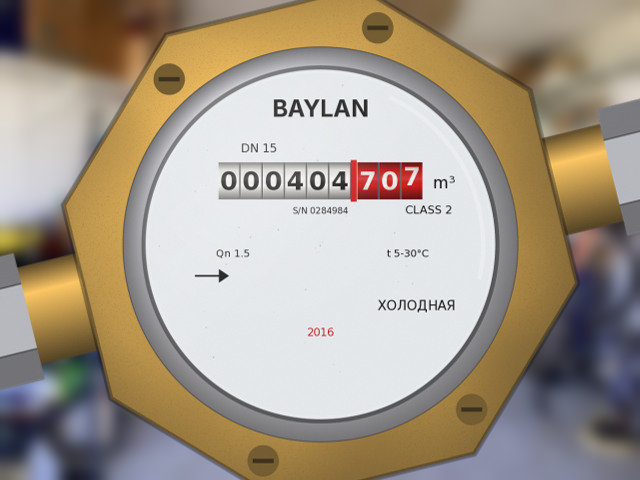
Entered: 404.707 m³
